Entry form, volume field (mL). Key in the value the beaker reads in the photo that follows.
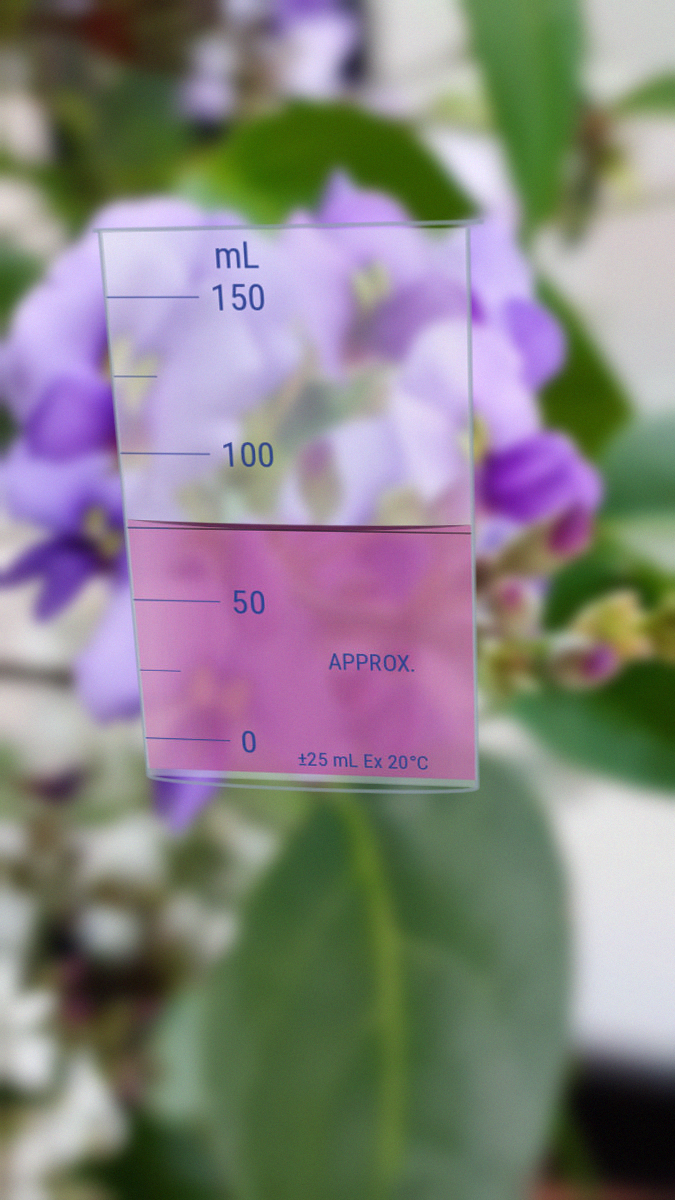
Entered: 75 mL
